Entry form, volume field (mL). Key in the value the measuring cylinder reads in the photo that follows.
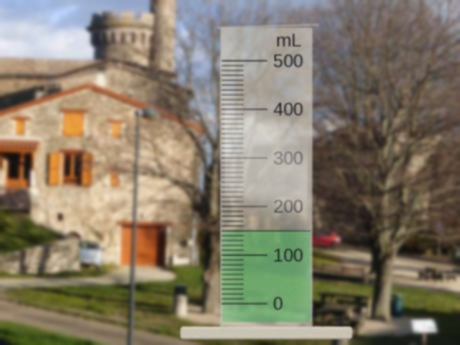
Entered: 150 mL
